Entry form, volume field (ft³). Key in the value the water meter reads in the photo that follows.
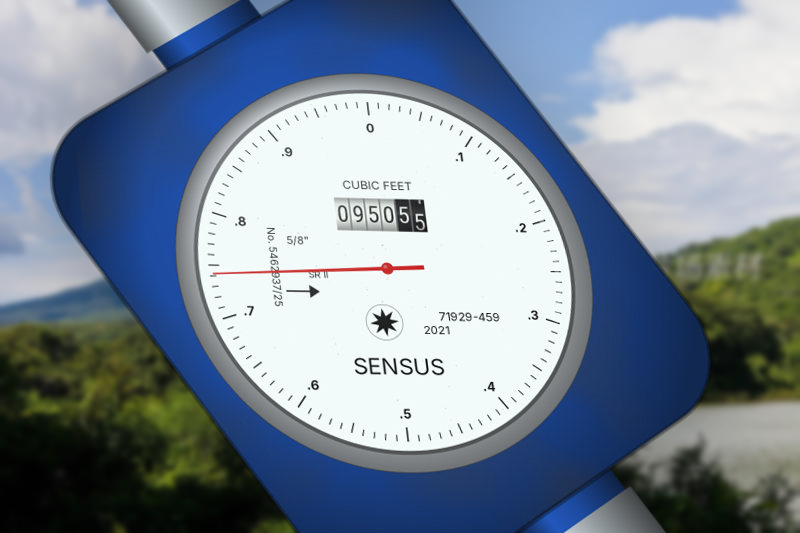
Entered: 95054.74 ft³
